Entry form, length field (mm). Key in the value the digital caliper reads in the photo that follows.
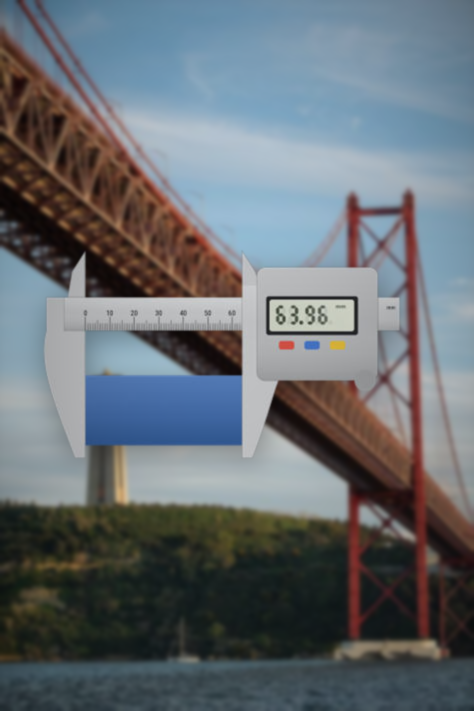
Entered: 63.96 mm
